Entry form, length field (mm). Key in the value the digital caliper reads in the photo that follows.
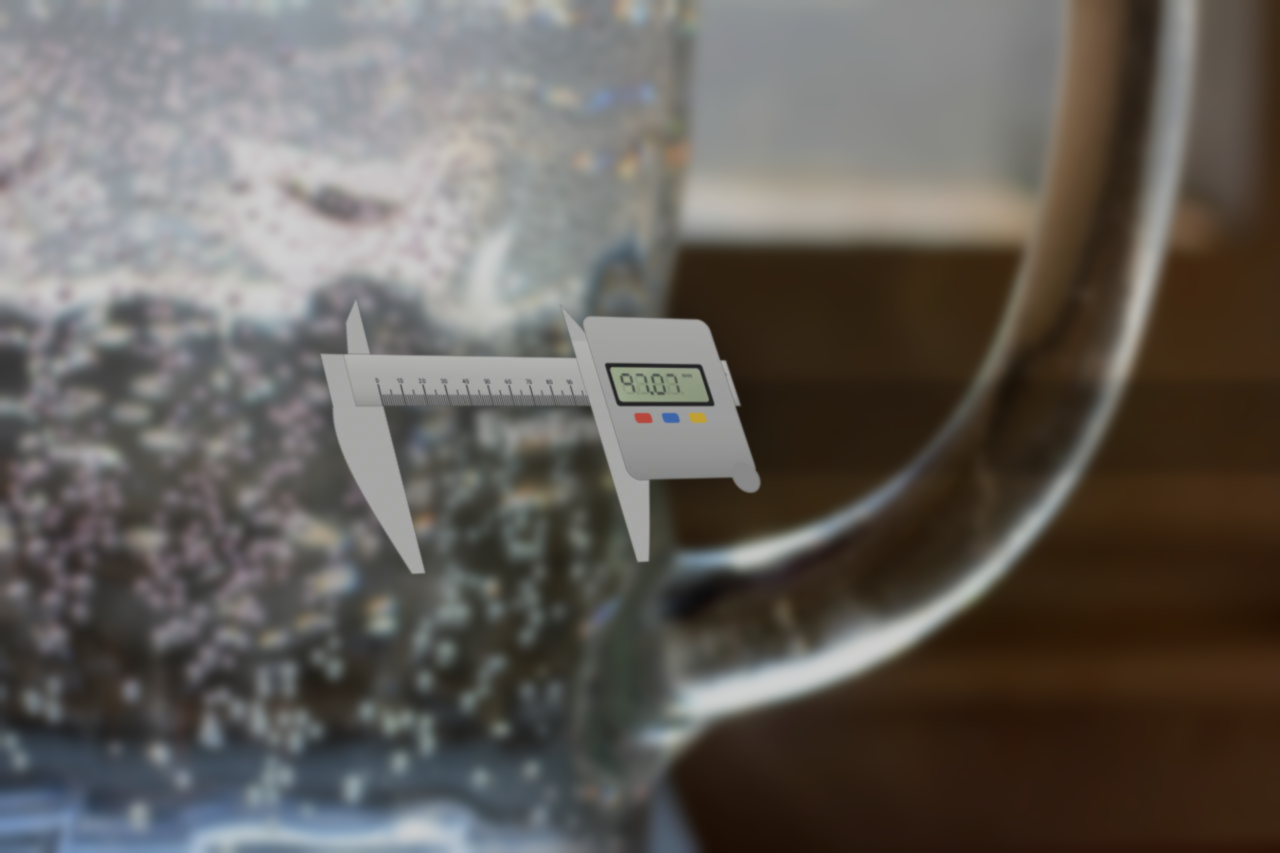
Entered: 97.07 mm
